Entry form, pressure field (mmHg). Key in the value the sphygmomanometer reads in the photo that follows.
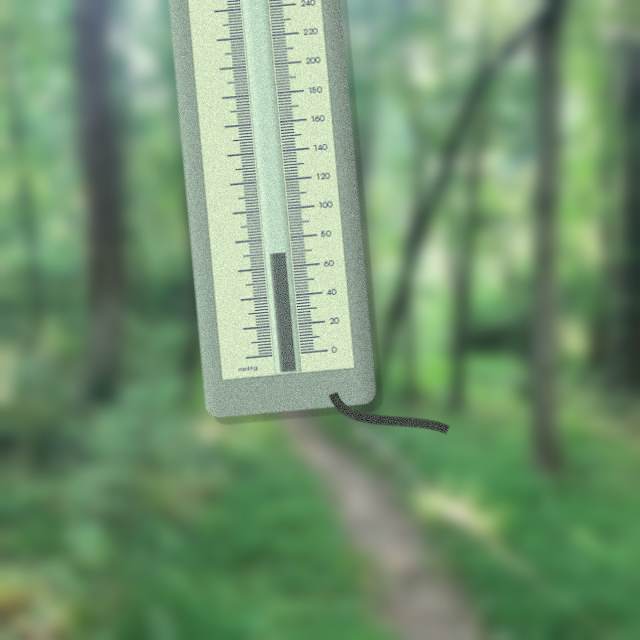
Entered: 70 mmHg
